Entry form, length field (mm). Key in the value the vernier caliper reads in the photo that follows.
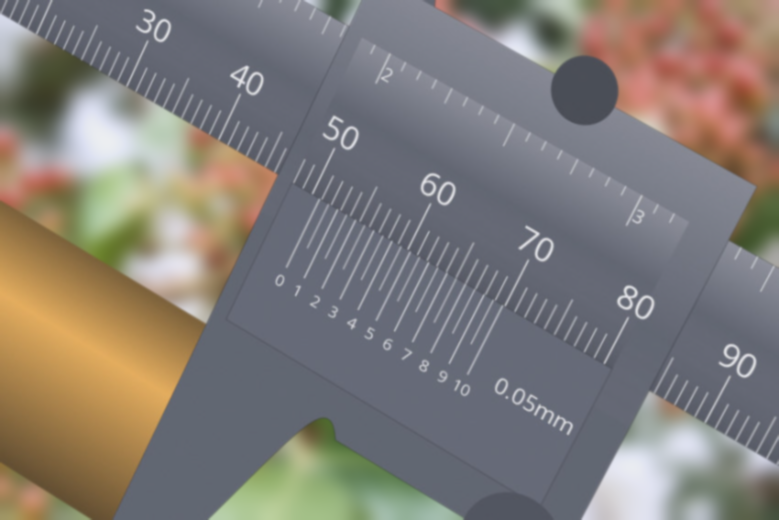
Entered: 50.8 mm
